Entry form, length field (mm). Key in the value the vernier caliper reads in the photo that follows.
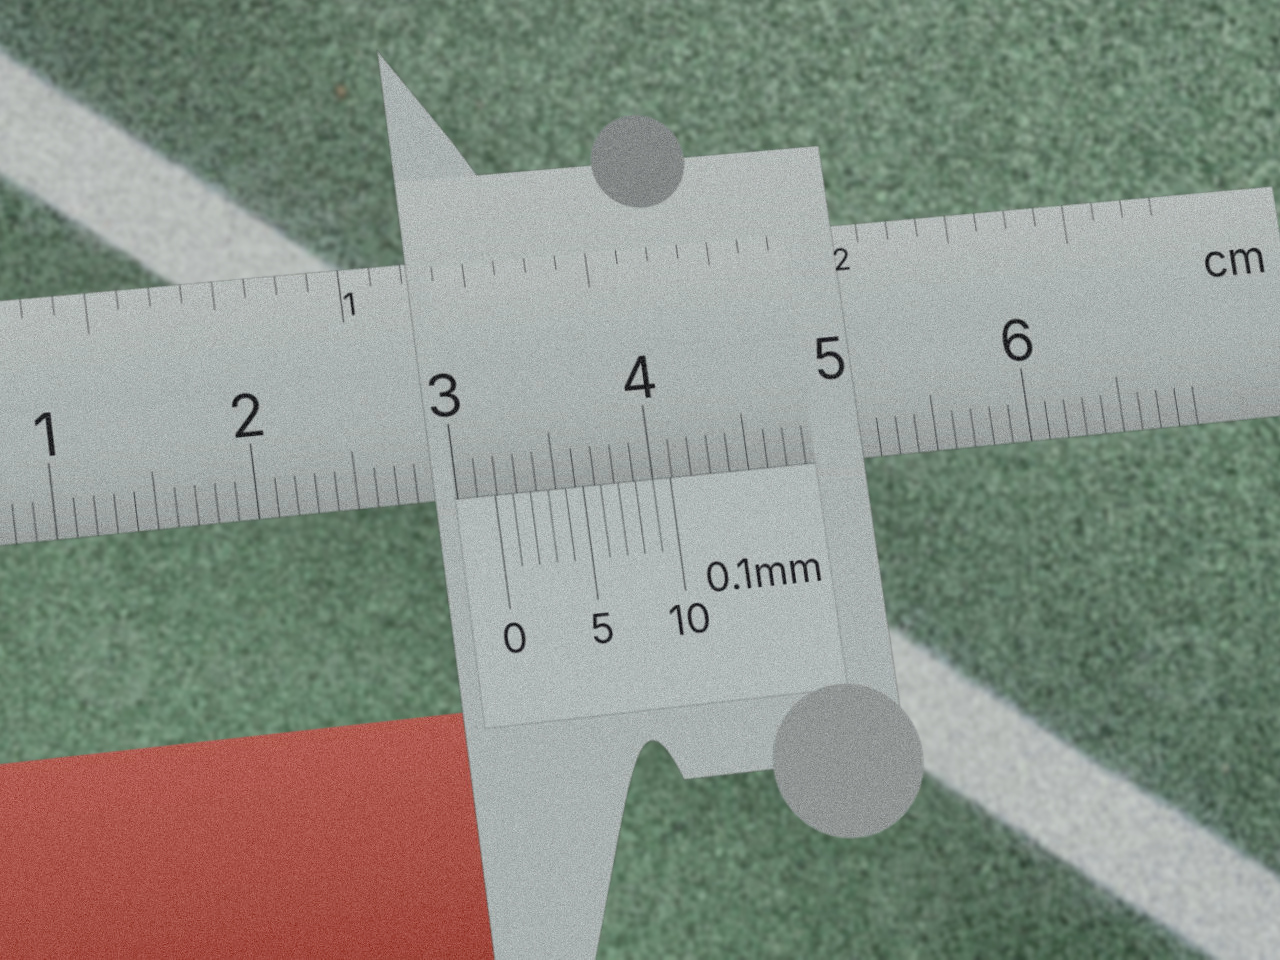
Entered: 31.9 mm
